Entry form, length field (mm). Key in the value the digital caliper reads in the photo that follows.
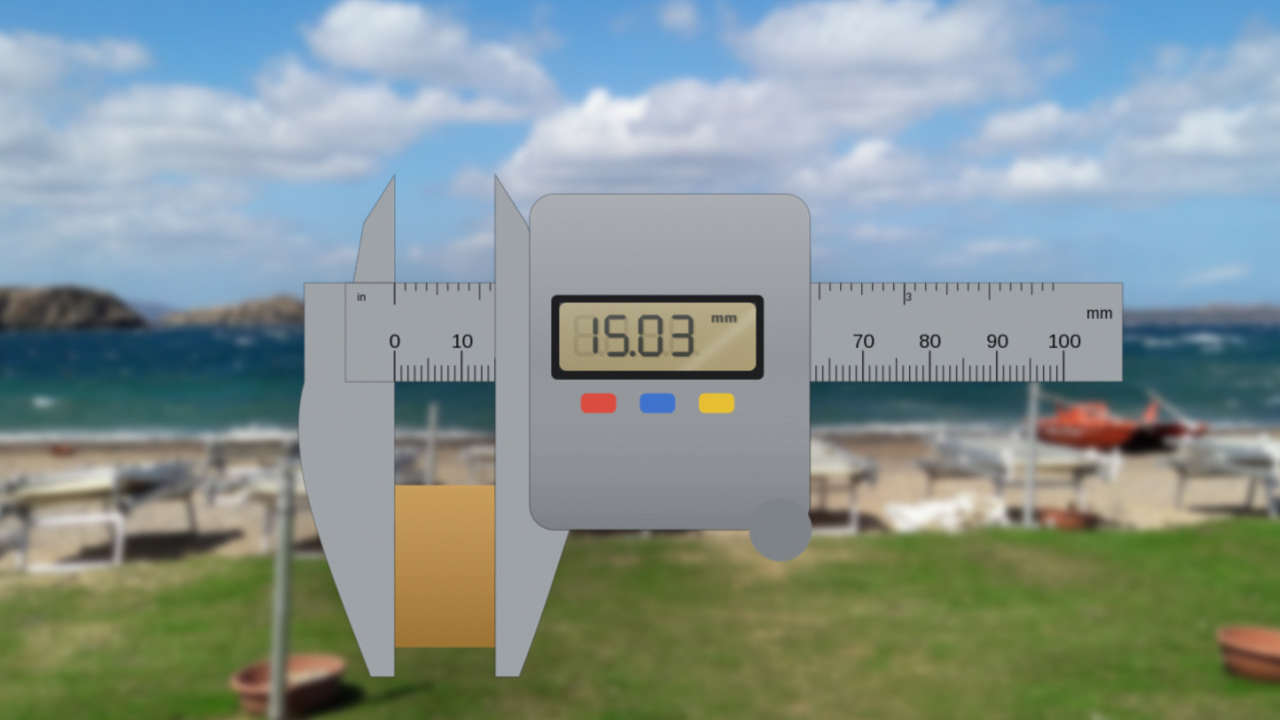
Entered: 15.03 mm
